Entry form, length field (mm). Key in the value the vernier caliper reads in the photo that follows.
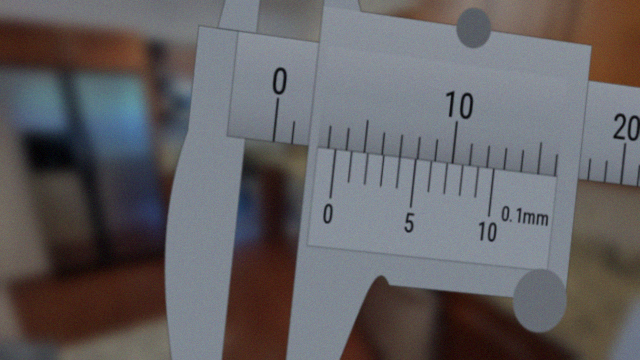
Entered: 3.4 mm
